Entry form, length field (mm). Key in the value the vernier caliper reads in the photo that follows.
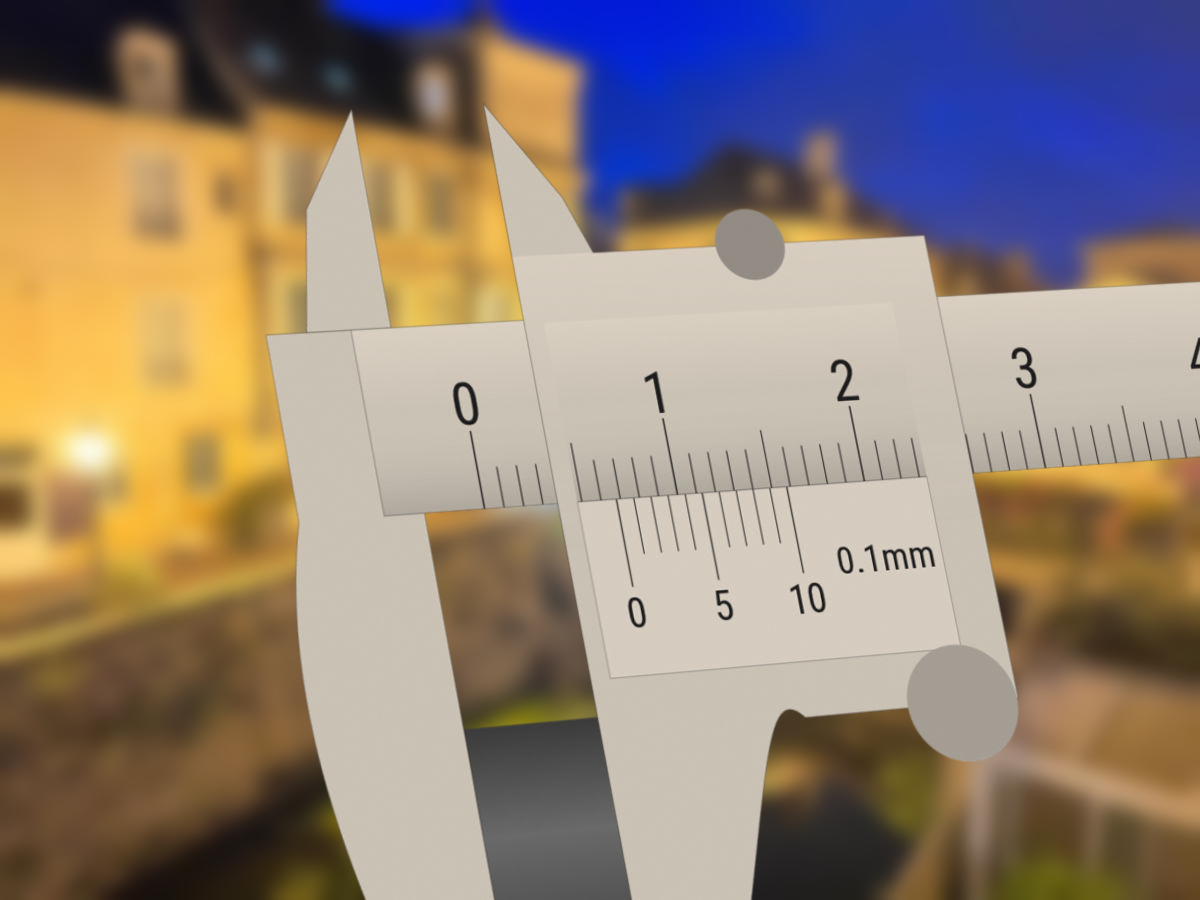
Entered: 6.8 mm
